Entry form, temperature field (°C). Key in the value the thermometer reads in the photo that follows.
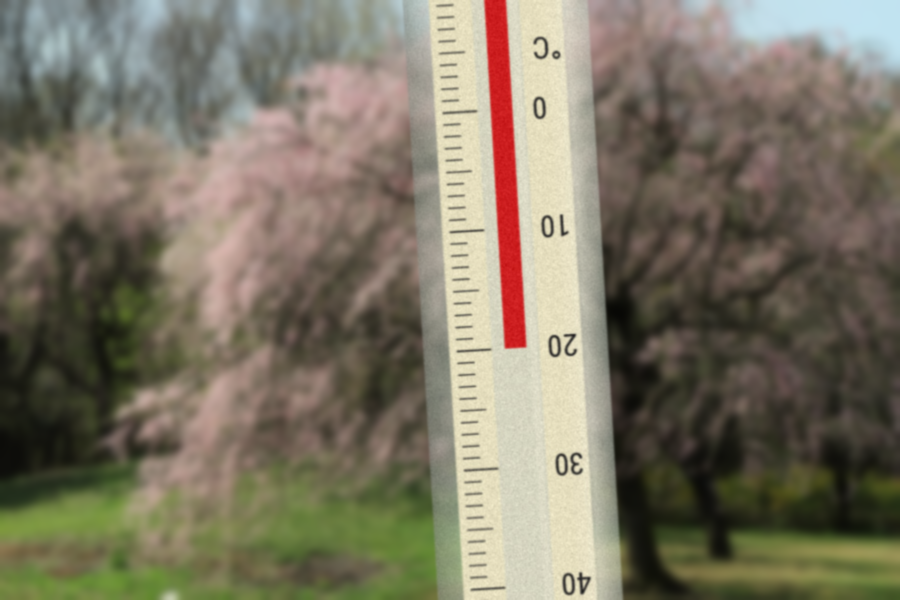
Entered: 20 °C
